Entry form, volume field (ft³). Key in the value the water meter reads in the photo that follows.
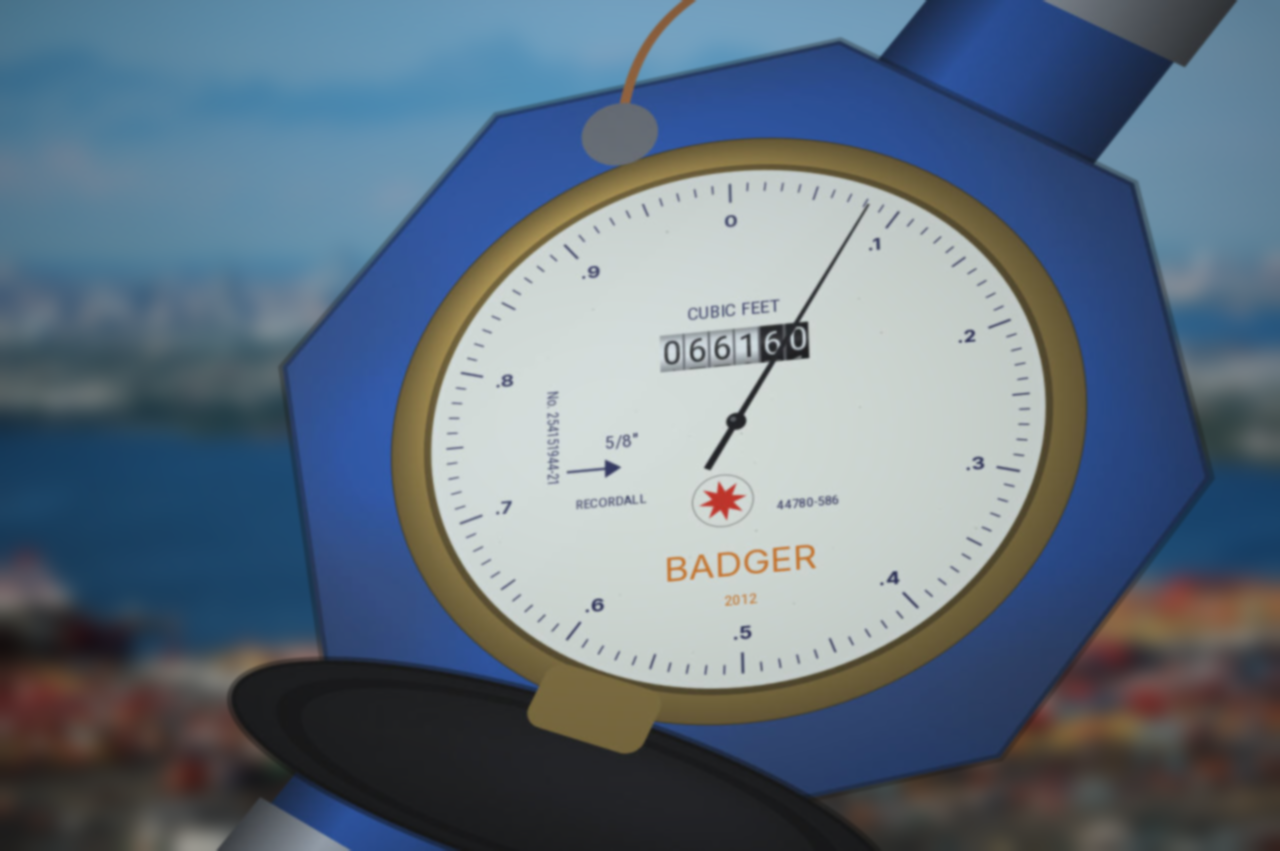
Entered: 66160.08 ft³
